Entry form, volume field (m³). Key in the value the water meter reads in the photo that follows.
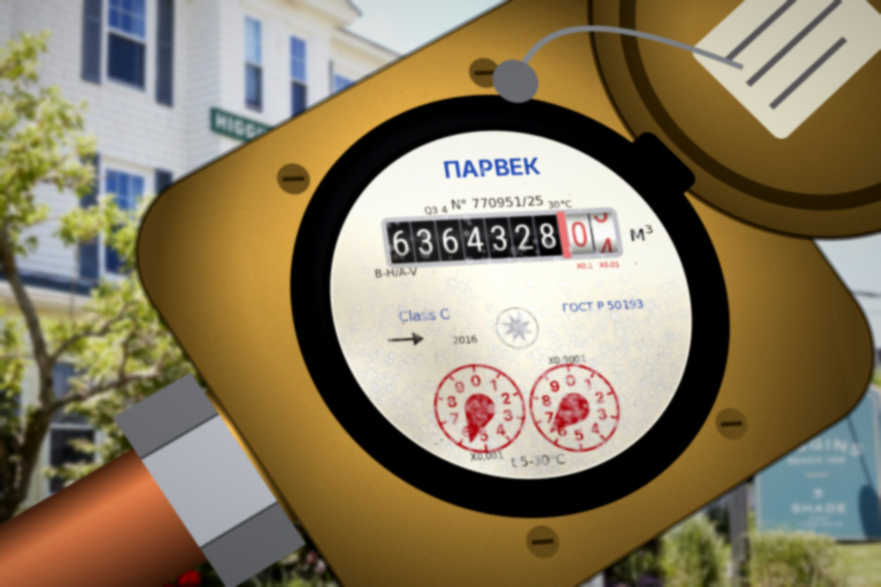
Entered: 6364328.0356 m³
